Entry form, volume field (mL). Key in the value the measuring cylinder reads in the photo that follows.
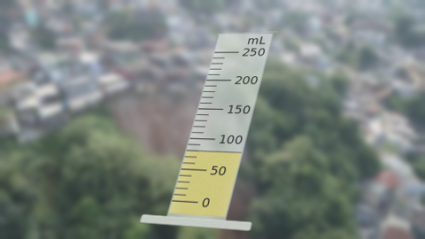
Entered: 80 mL
